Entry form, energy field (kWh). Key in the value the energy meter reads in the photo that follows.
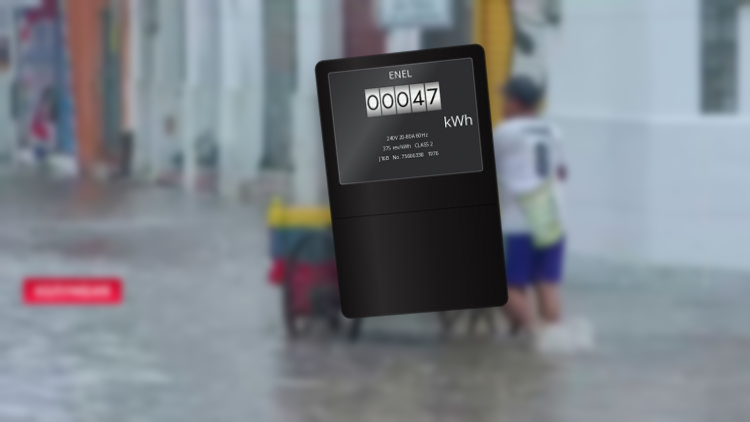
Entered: 47 kWh
